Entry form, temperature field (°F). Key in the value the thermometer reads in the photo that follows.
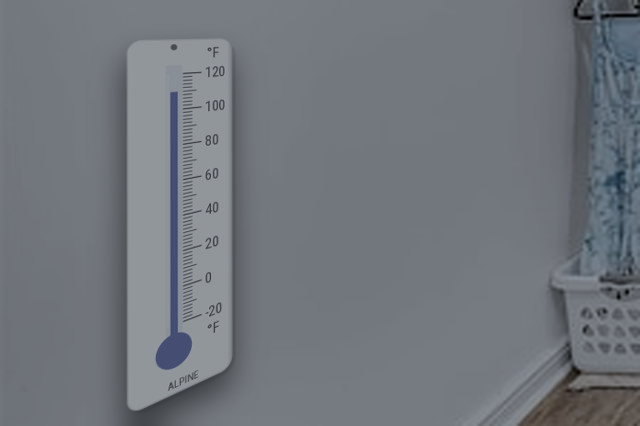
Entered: 110 °F
